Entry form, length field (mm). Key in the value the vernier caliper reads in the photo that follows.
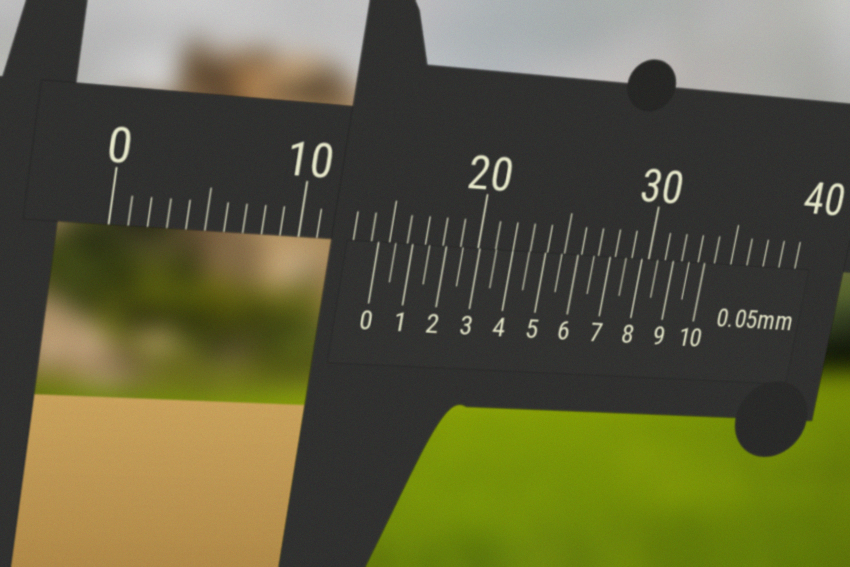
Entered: 14.4 mm
